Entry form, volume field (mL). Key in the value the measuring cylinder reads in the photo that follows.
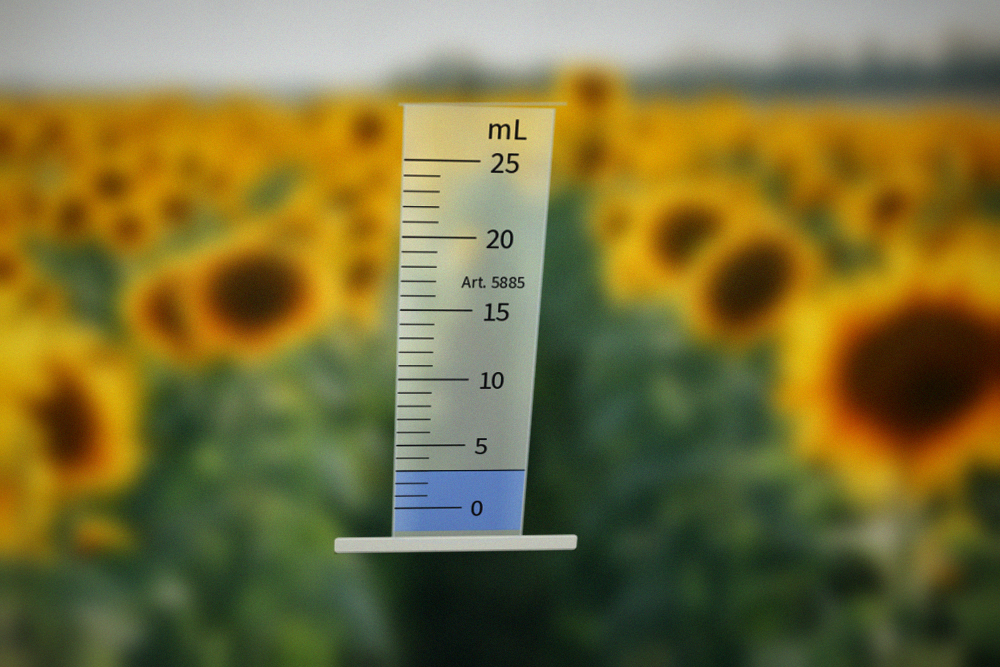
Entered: 3 mL
